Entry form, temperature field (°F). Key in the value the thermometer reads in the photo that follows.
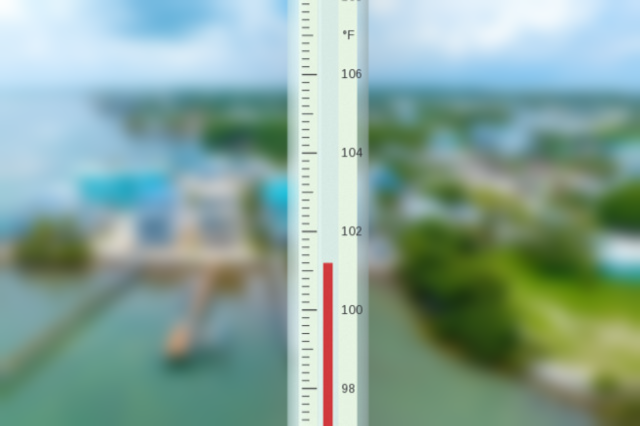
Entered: 101.2 °F
